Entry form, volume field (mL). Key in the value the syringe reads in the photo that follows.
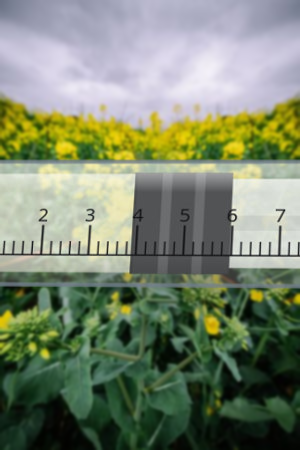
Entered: 3.9 mL
